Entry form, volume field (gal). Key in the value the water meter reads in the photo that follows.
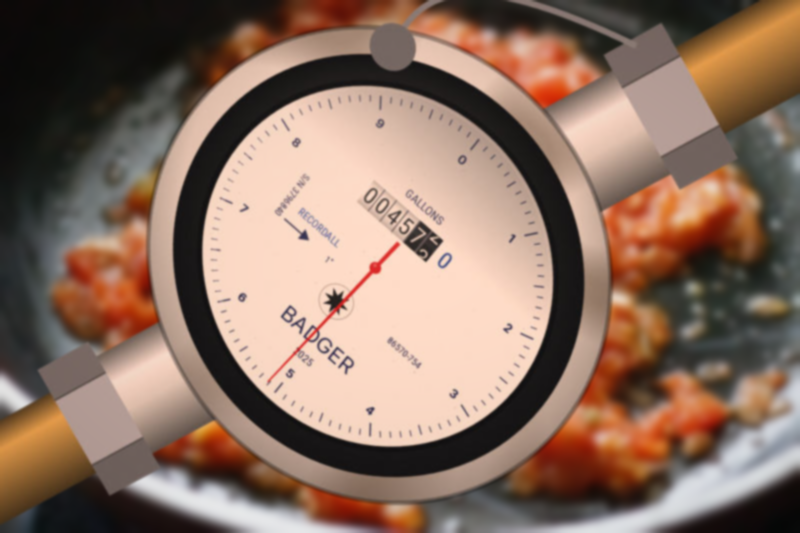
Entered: 45725.1 gal
